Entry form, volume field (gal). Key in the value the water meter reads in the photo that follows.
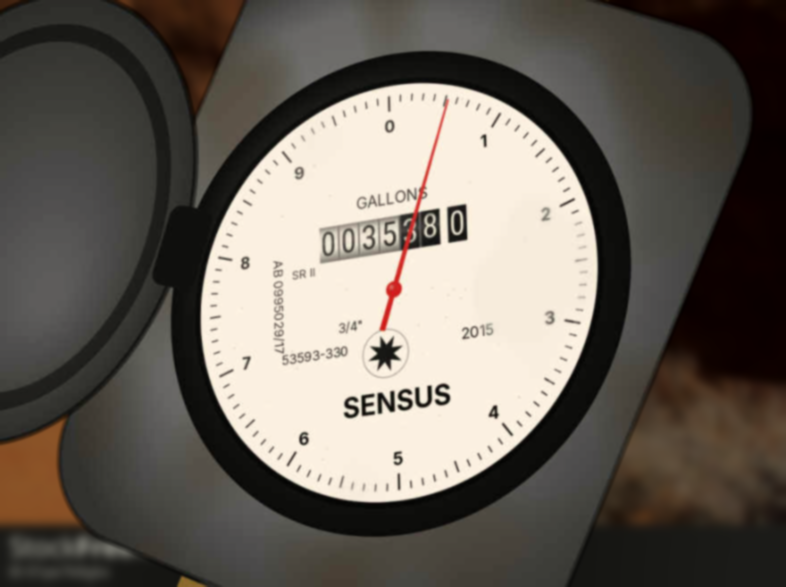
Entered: 35380.5 gal
